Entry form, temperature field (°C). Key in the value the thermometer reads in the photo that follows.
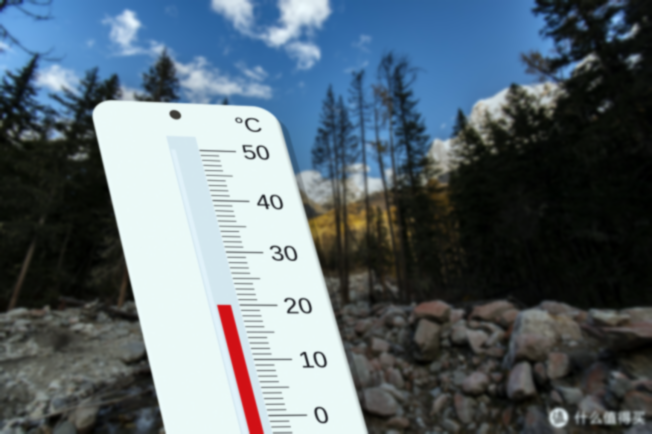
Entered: 20 °C
